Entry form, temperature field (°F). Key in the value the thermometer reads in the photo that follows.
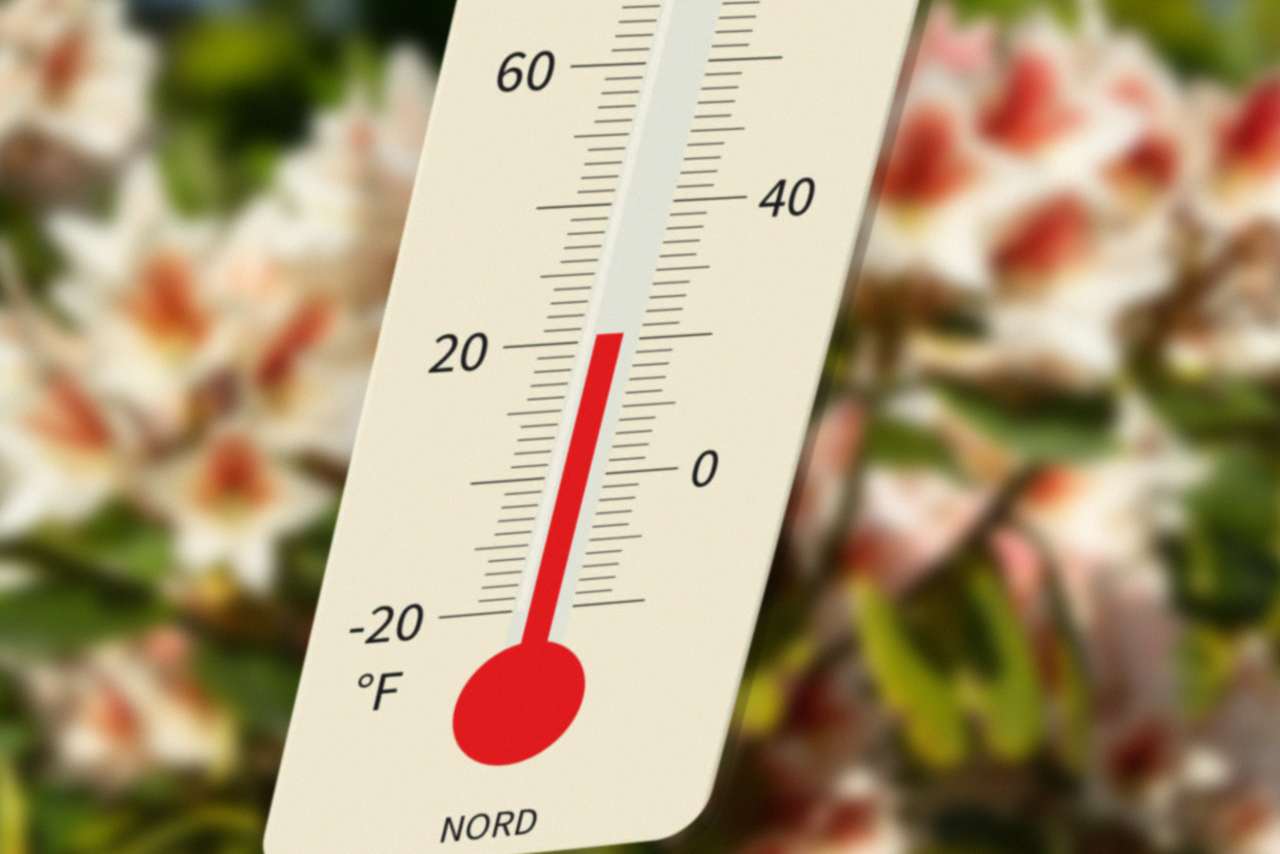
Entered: 21 °F
